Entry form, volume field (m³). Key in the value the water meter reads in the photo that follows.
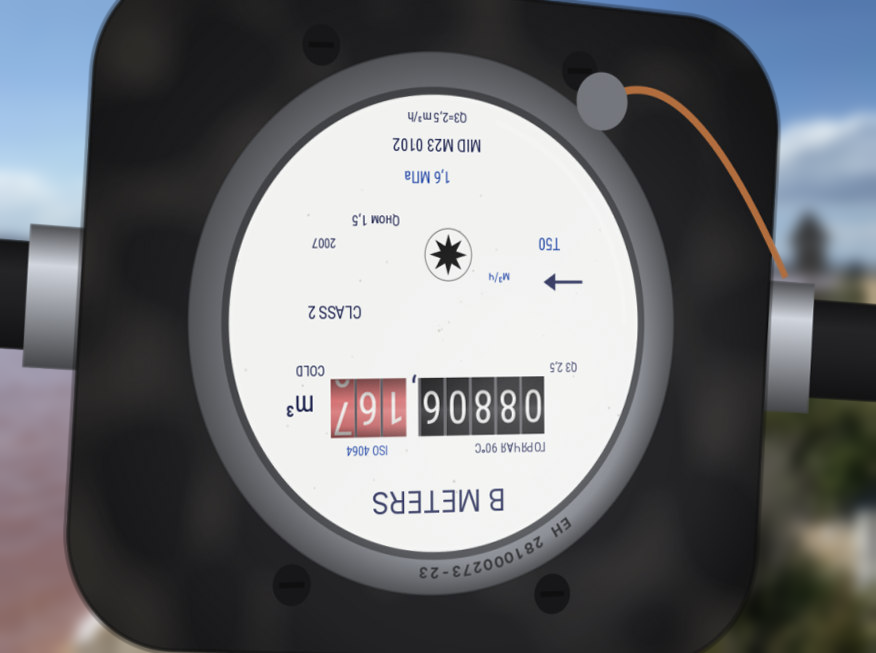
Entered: 8806.167 m³
